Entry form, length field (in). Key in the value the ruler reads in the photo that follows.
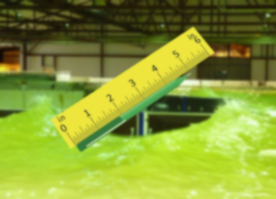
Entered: 5 in
